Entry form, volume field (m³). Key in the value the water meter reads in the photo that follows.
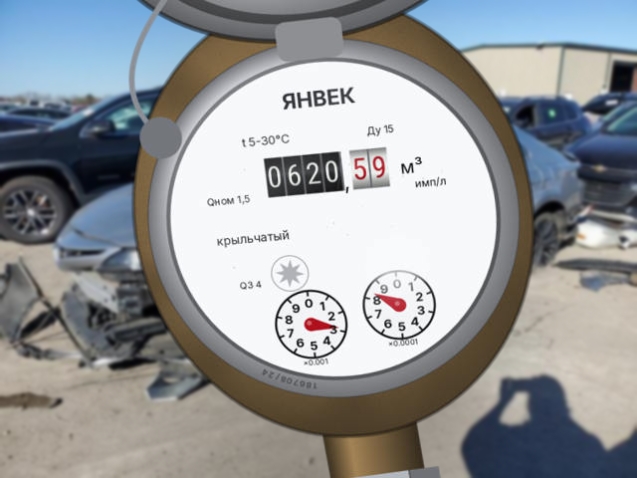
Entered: 620.5928 m³
